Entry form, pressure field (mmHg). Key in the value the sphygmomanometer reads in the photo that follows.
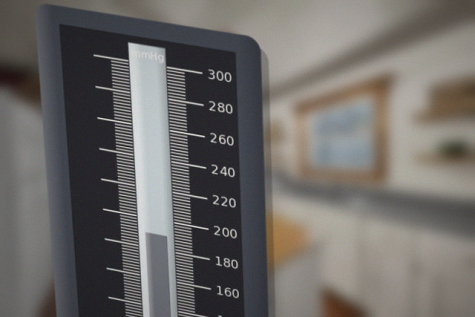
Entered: 190 mmHg
